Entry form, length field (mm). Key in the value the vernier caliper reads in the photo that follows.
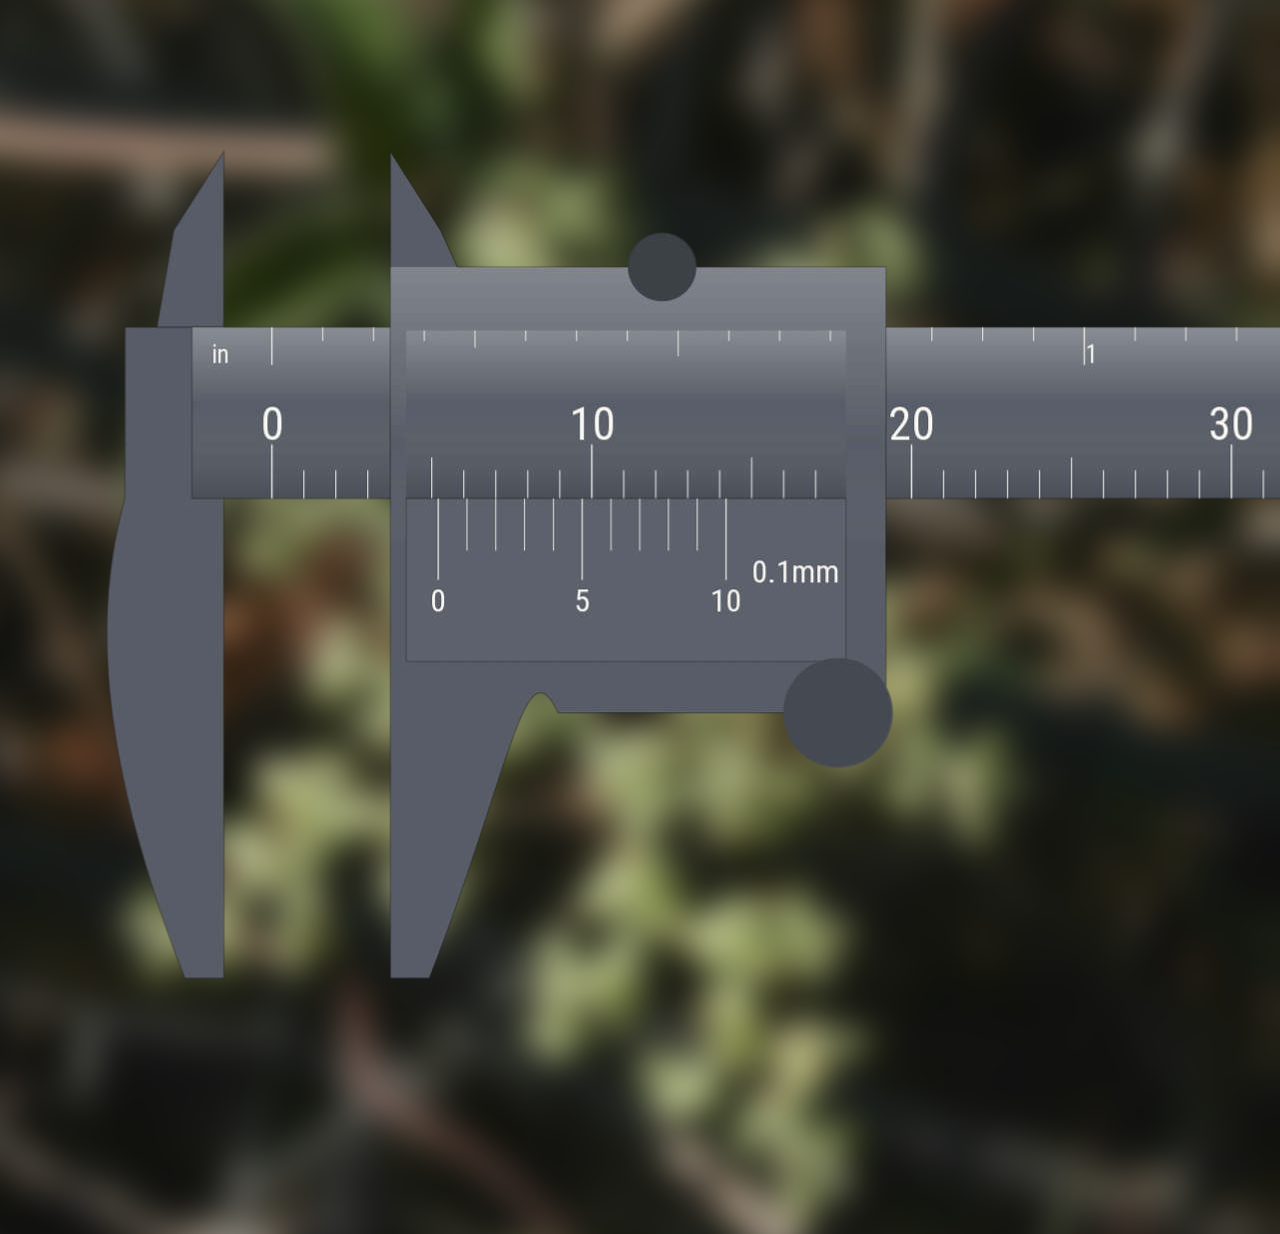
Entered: 5.2 mm
